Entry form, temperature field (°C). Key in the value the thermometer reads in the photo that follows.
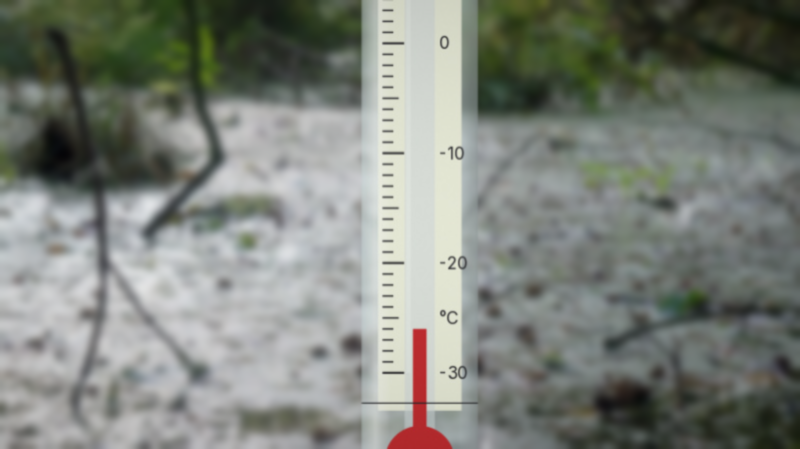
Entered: -26 °C
